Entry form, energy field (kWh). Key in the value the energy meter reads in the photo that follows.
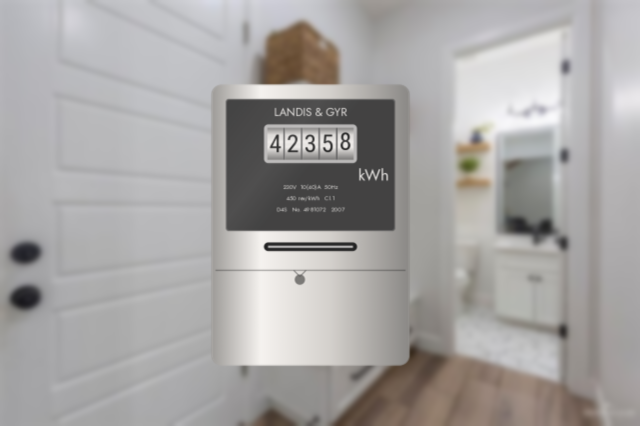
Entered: 42358 kWh
